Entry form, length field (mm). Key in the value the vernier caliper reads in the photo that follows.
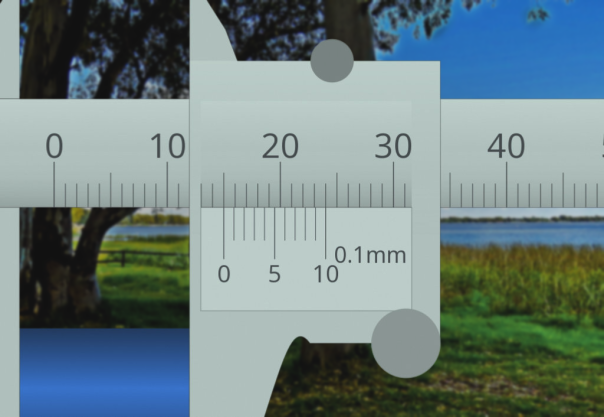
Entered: 15.0 mm
